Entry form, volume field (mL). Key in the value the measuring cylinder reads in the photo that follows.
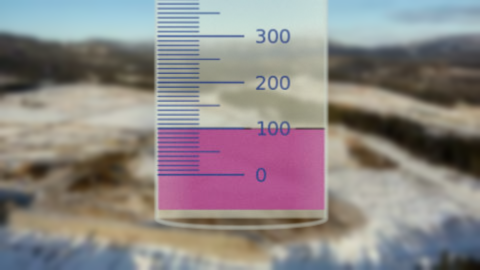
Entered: 100 mL
